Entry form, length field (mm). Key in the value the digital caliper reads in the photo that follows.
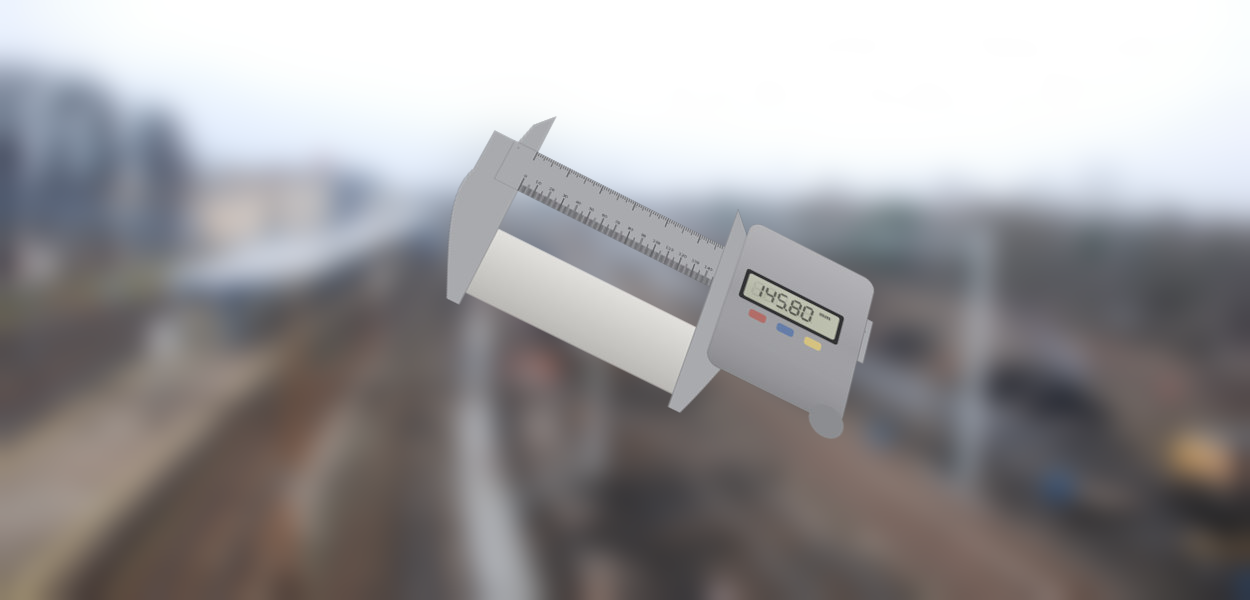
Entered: 145.80 mm
